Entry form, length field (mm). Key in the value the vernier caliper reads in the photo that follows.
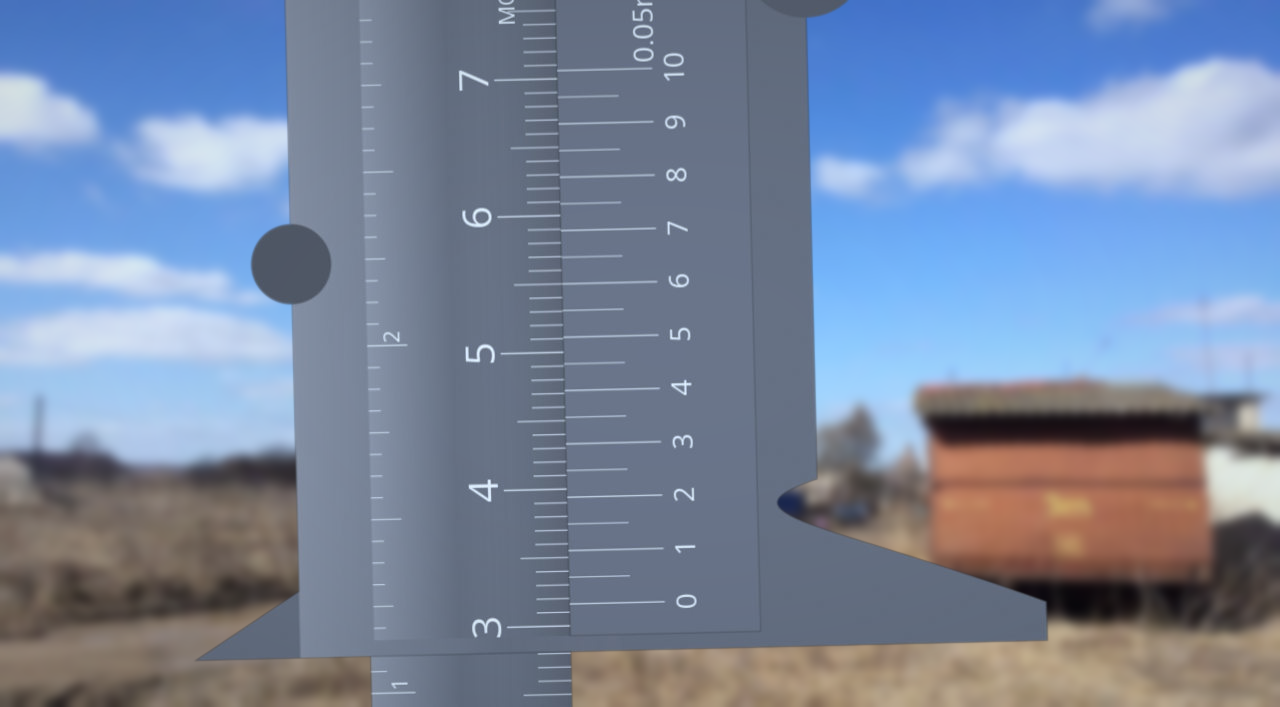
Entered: 31.6 mm
